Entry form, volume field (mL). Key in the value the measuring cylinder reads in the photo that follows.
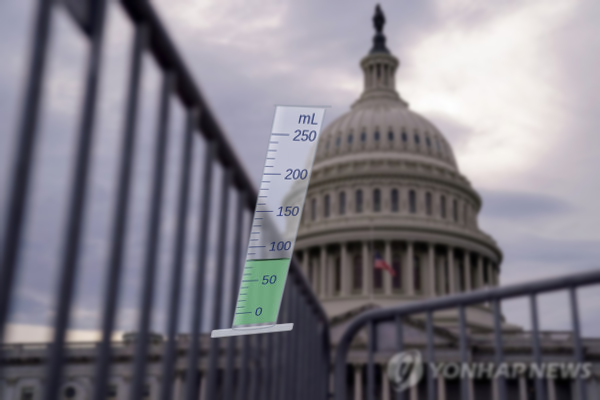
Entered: 80 mL
